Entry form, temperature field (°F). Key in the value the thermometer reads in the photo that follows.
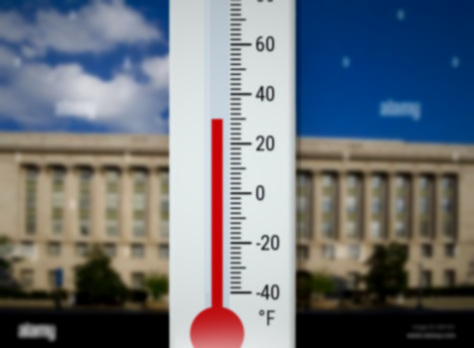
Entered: 30 °F
